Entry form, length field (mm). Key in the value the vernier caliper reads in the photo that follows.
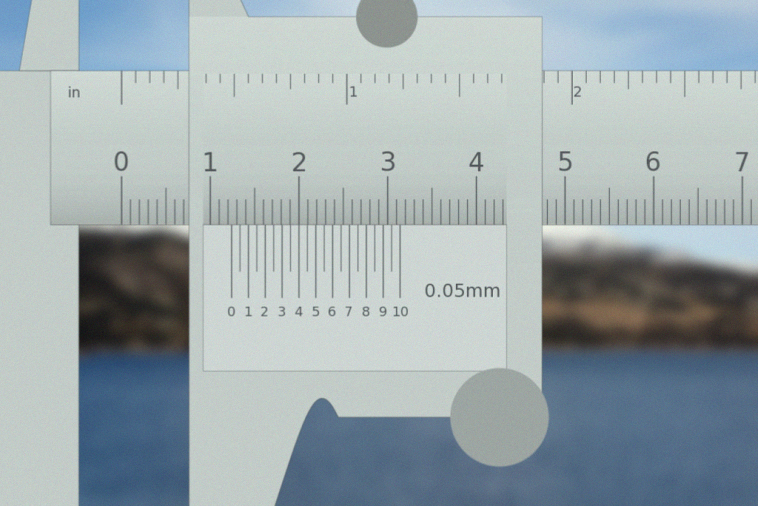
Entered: 12.4 mm
